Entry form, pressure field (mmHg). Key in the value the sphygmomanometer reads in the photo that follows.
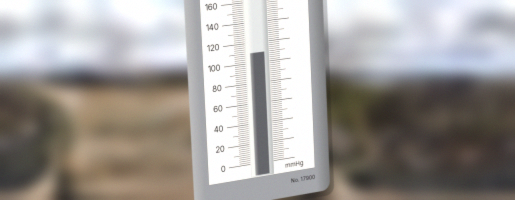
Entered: 110 mmHg
